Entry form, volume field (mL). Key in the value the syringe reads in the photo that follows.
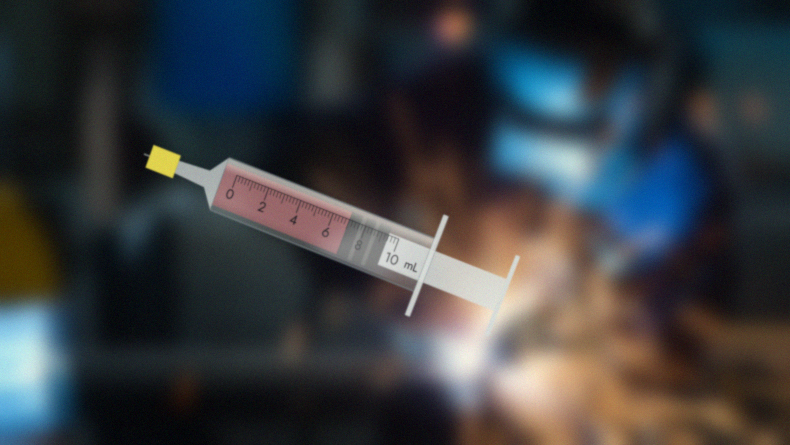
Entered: 7 mL
